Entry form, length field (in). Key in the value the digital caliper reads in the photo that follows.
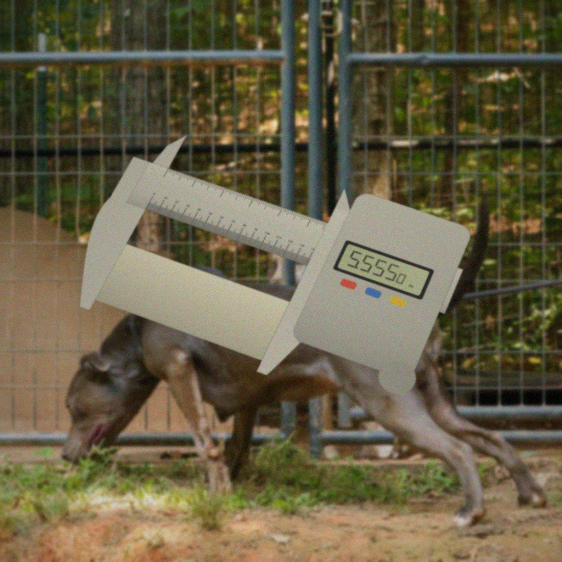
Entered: 5.5550 in
